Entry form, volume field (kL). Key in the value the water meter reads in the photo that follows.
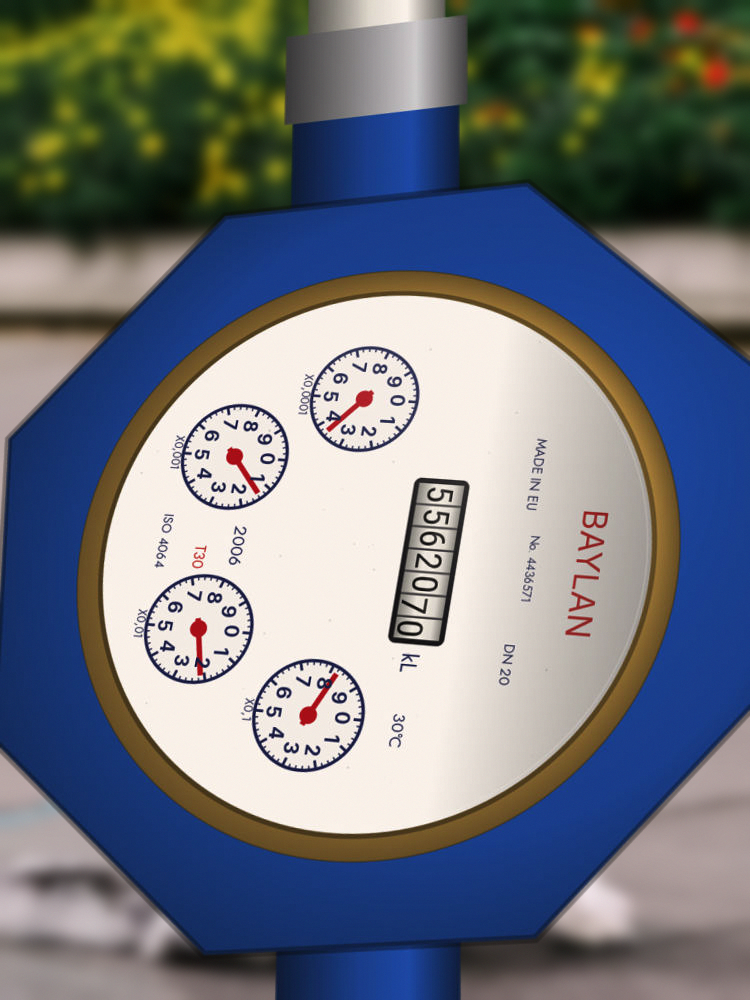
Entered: 5562069.8213 kL
